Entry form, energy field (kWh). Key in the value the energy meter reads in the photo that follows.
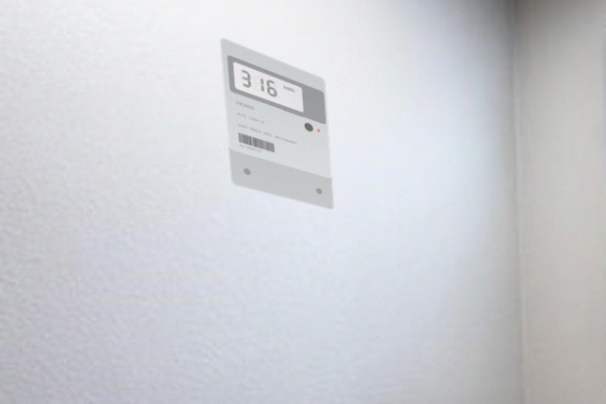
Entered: 316 kWh
